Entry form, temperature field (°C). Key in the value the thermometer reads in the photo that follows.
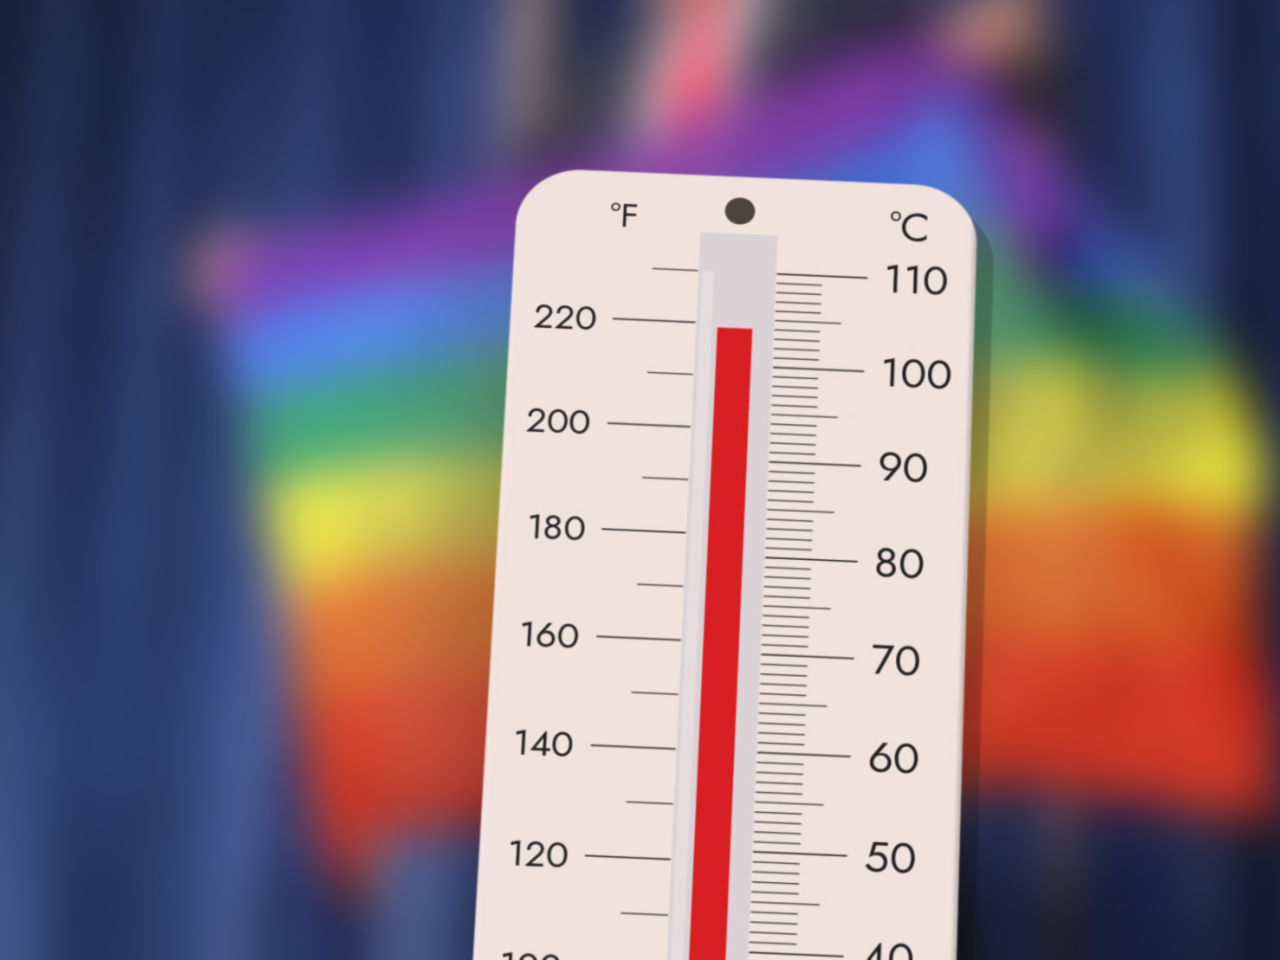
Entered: 104 °C
